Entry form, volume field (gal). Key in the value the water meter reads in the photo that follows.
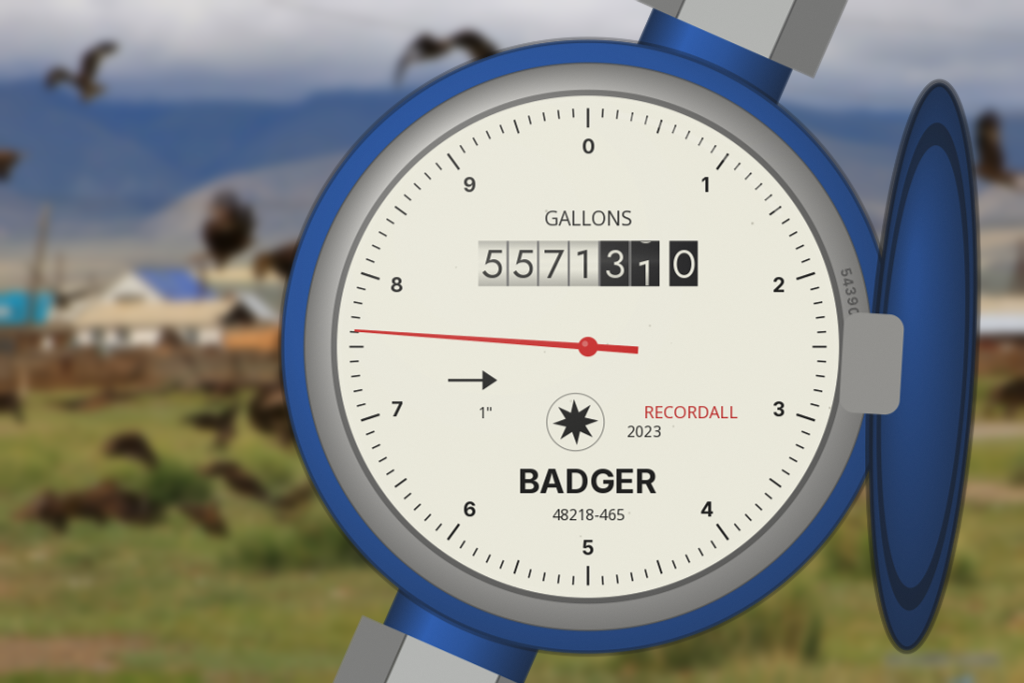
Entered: 5571307.6 gal
